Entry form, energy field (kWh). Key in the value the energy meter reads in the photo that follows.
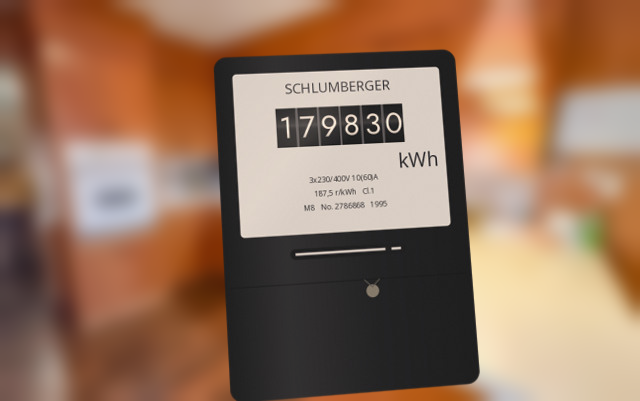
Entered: 179830 kWh
